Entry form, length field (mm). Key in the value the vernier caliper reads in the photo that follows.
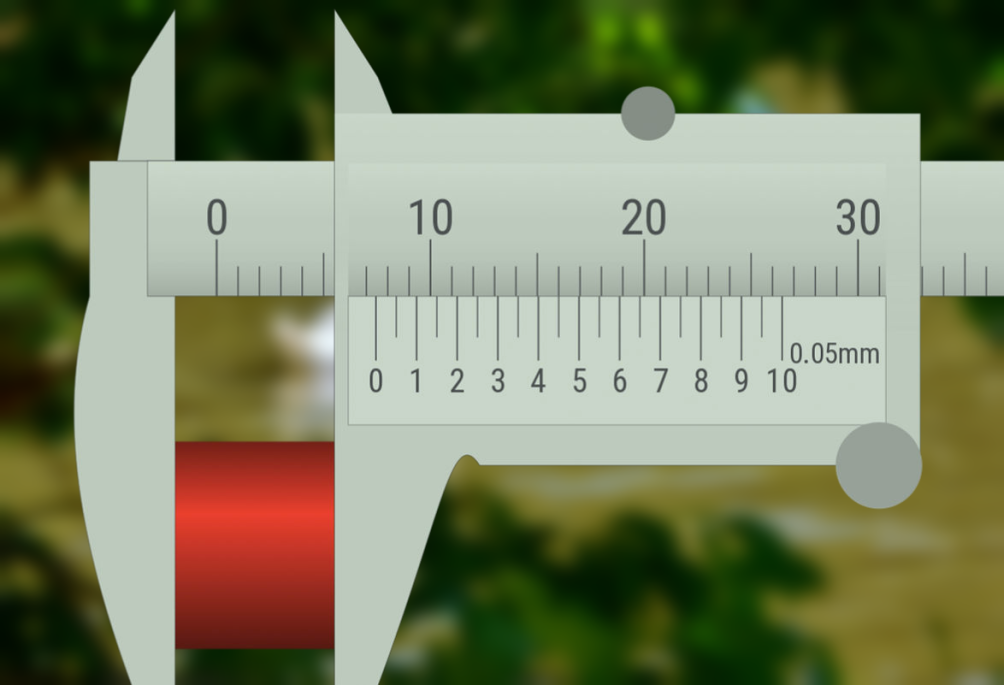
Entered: 7.45 mm
